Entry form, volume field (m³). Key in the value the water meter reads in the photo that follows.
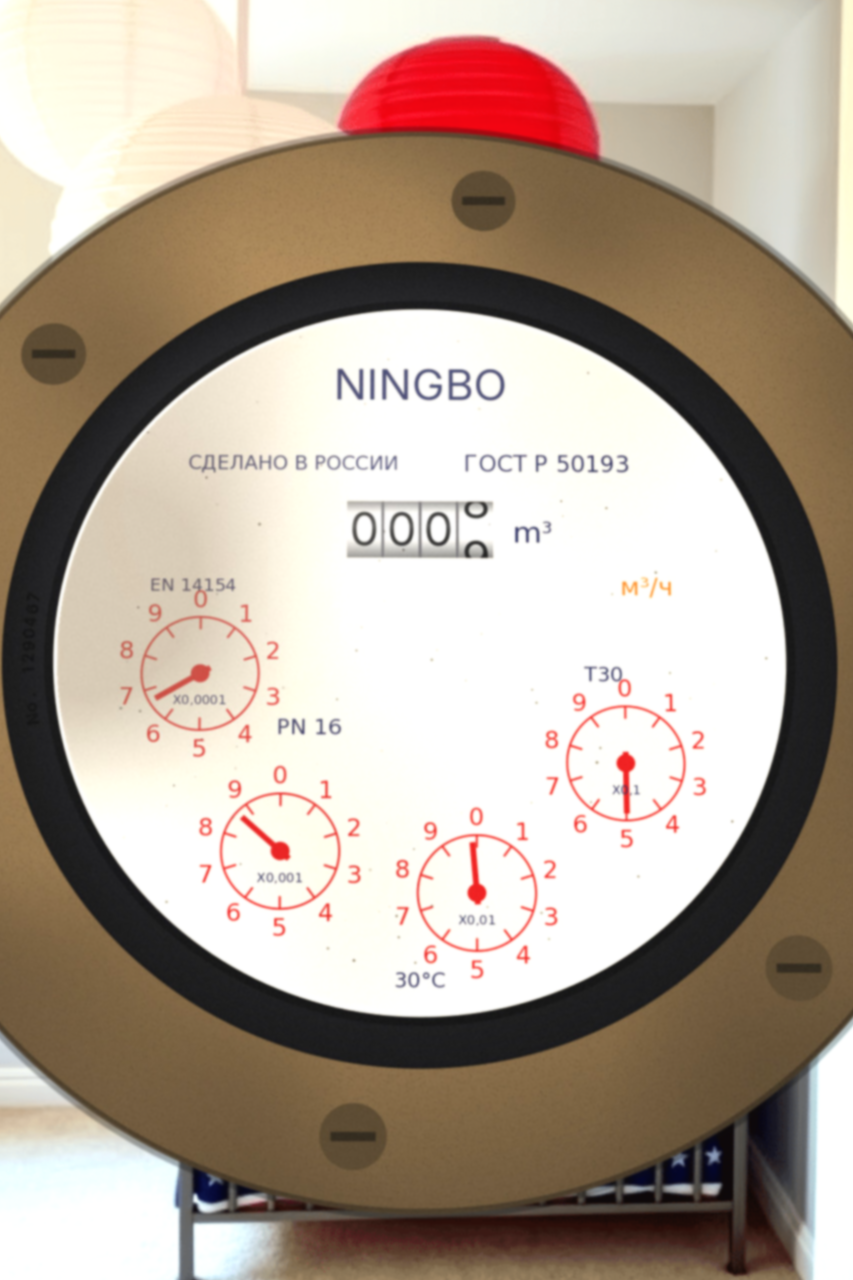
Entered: 8.4986 m³
